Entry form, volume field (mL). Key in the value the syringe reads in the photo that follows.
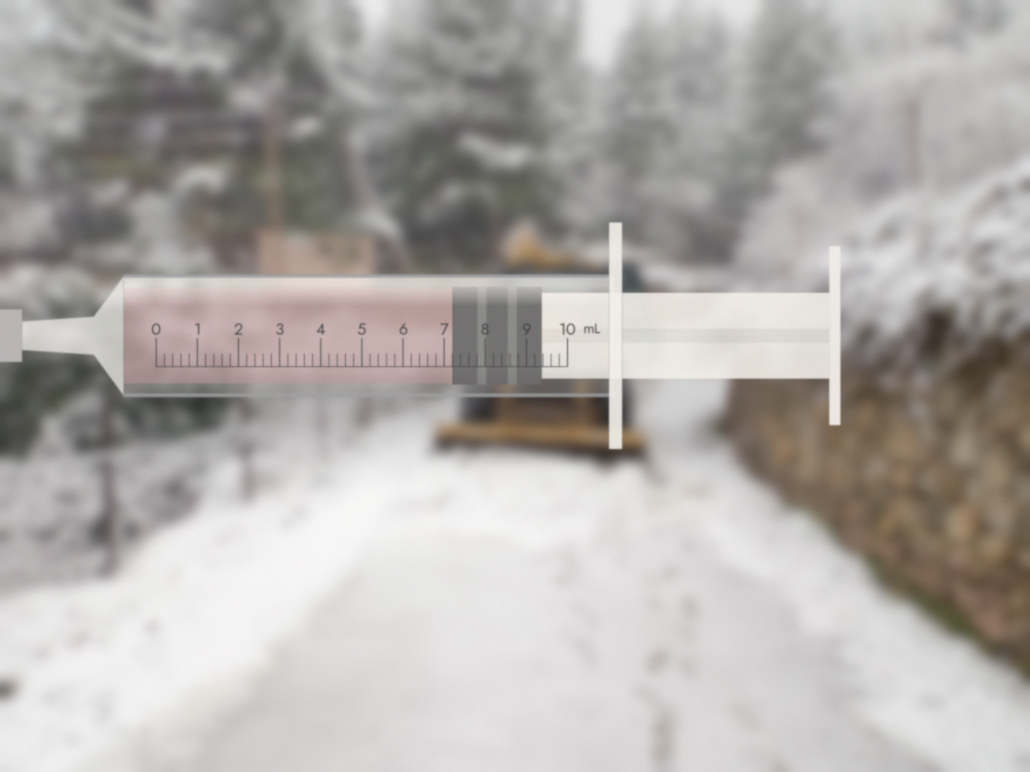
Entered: 7.2 mL
